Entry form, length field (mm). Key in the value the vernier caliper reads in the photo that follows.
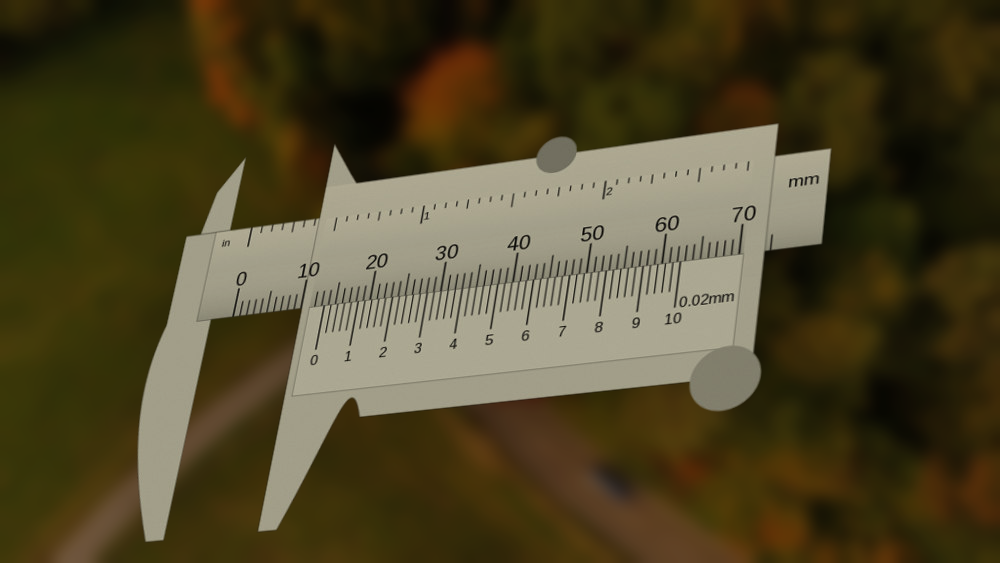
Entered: 13.4 mm
